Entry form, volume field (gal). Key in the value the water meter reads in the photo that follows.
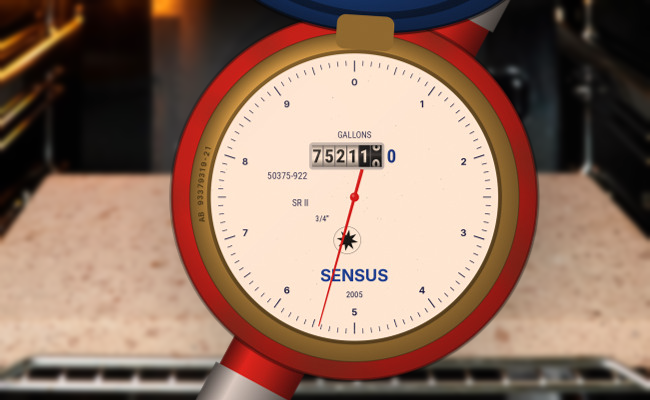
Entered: 7521185.4 gal
